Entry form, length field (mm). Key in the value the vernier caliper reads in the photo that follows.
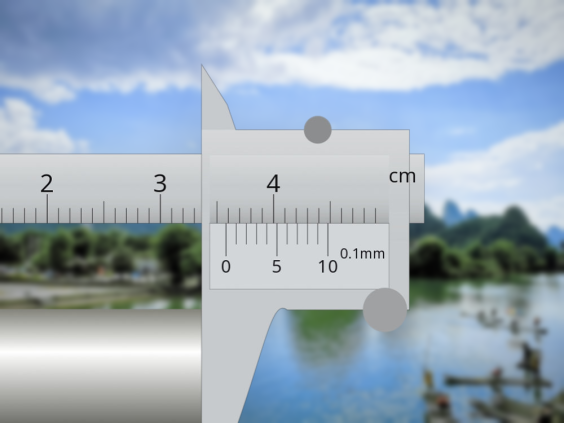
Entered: 35.8 mm
